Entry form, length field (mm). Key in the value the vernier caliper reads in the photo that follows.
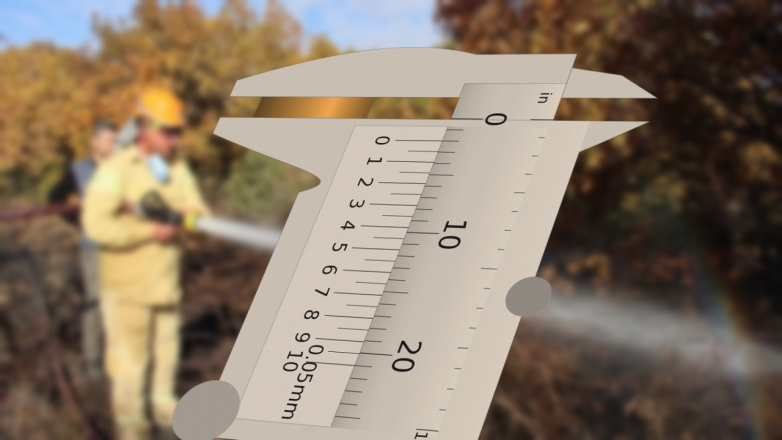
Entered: 2.0 mm
